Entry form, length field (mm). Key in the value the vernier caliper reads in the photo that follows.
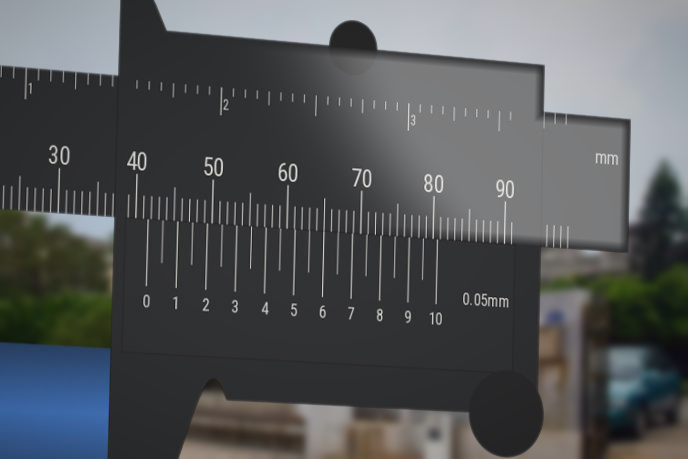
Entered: 41.6 mm
